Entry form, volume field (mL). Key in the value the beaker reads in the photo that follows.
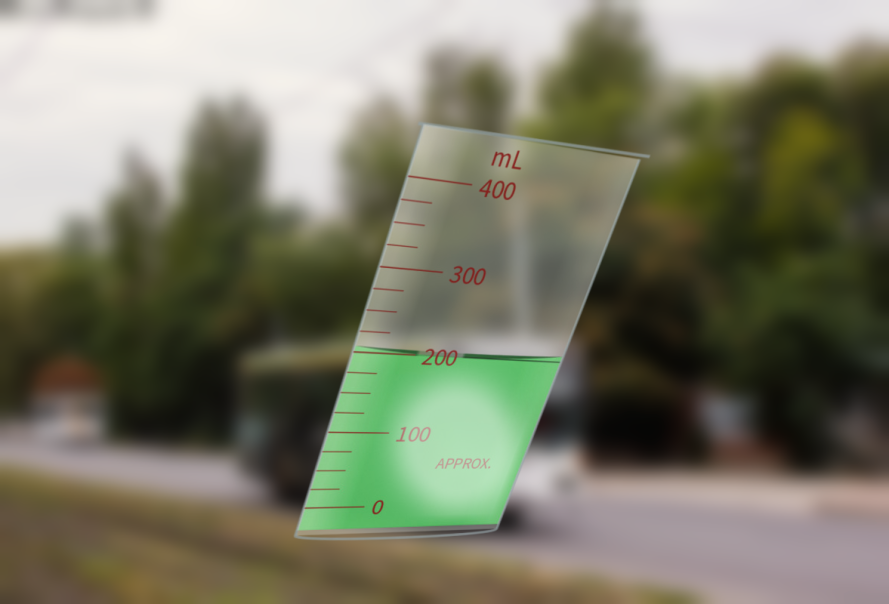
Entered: 200 mL
